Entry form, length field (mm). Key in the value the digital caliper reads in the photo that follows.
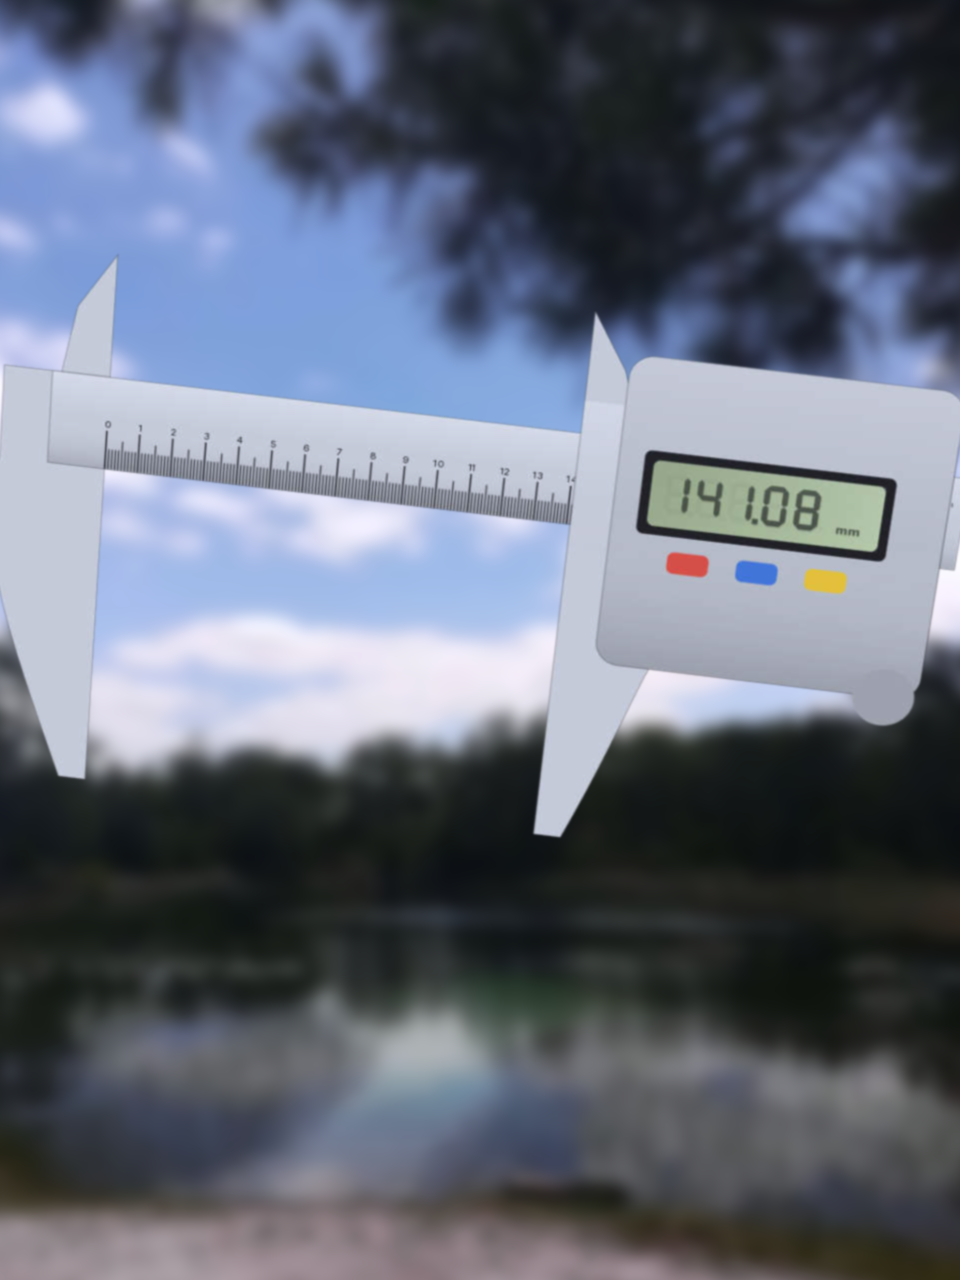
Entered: 141.08 mm
